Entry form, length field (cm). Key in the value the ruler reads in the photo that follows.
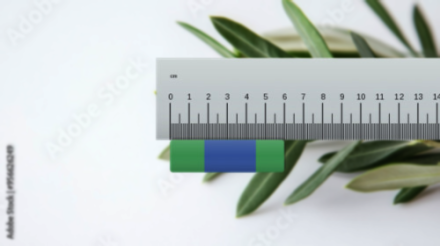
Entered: 6 cm
